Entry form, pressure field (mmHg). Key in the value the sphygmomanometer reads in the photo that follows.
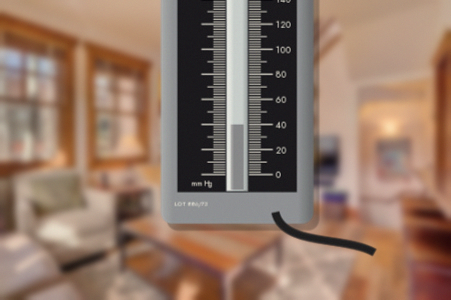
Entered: 40 mmHg
